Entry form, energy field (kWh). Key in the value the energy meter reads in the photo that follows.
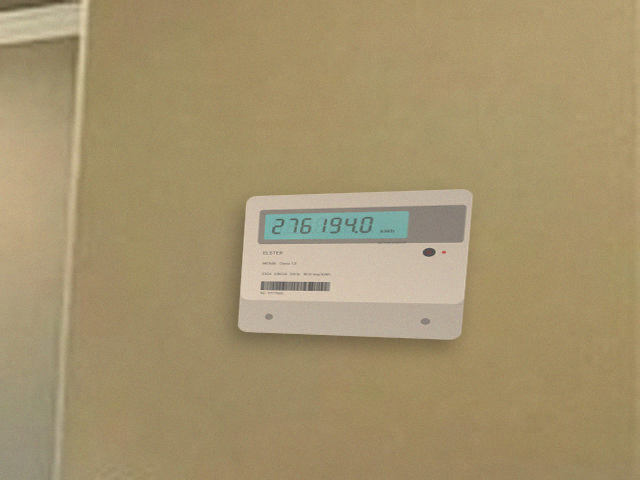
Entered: 276194.0 kWh
